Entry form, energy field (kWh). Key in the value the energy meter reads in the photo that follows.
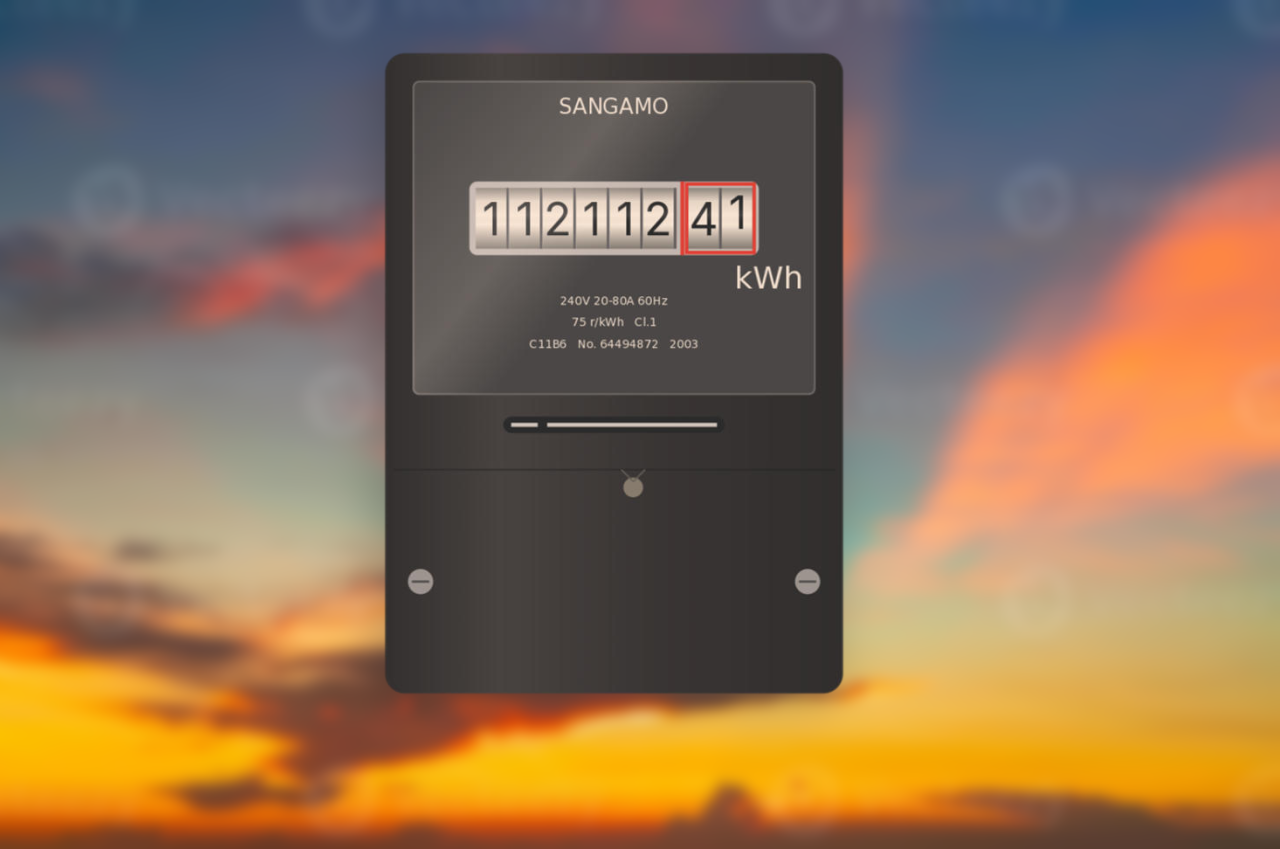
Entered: 112112.41 kWh
